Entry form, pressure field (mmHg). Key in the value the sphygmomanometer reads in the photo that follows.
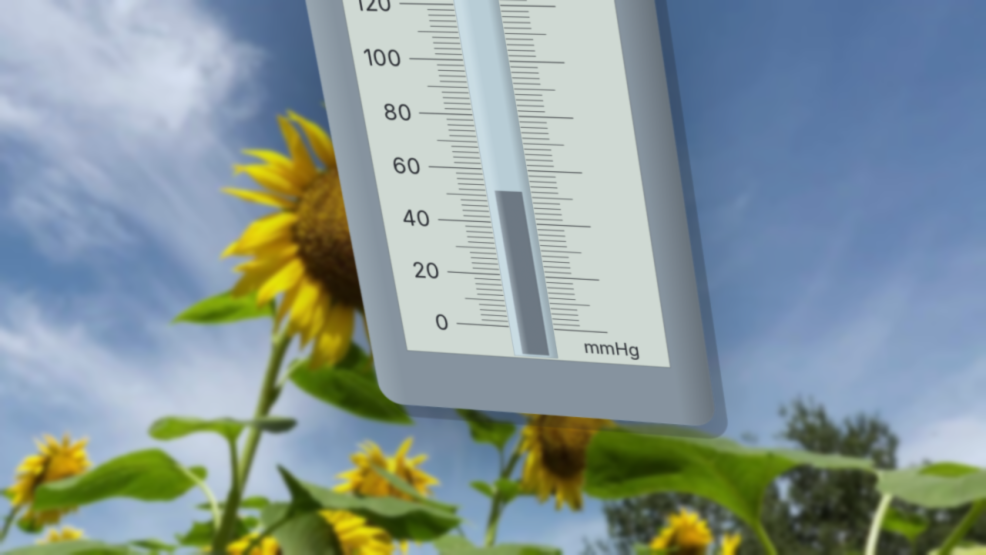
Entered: 52 mmHg
